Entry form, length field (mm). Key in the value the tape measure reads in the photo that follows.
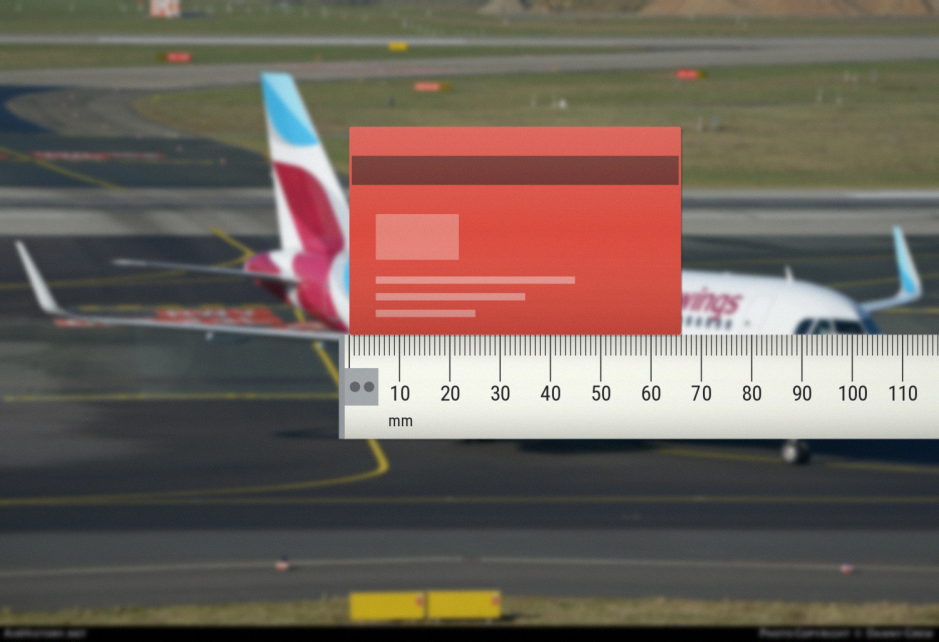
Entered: 66 mm
